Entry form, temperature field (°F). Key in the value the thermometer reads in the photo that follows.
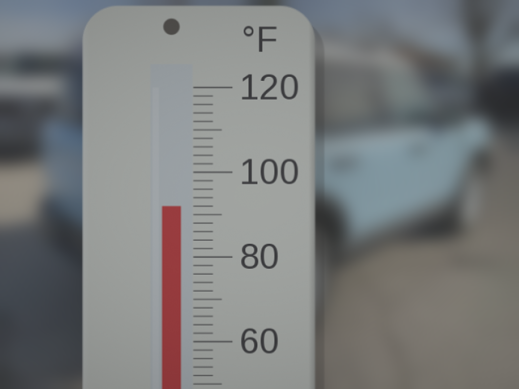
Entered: 92 °F
